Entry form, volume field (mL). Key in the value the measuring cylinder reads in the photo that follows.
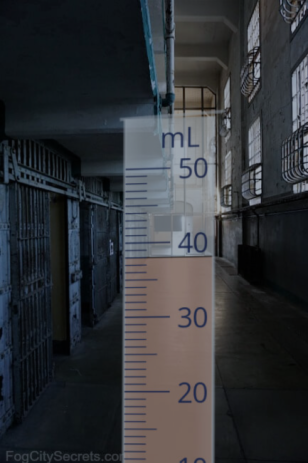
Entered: 38 mL
